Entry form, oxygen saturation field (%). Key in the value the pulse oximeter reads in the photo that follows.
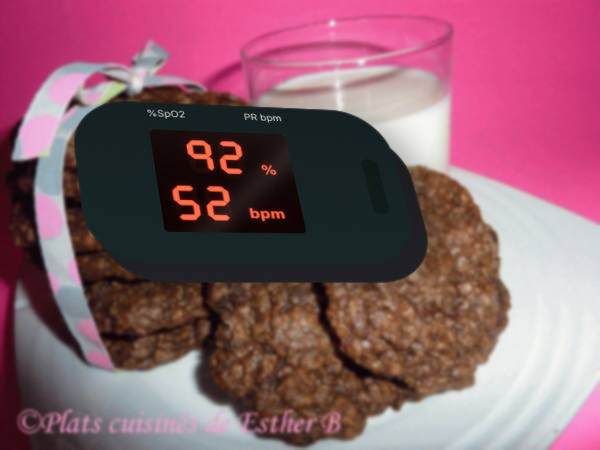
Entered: 92 %
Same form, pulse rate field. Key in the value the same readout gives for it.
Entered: 52 bpm
